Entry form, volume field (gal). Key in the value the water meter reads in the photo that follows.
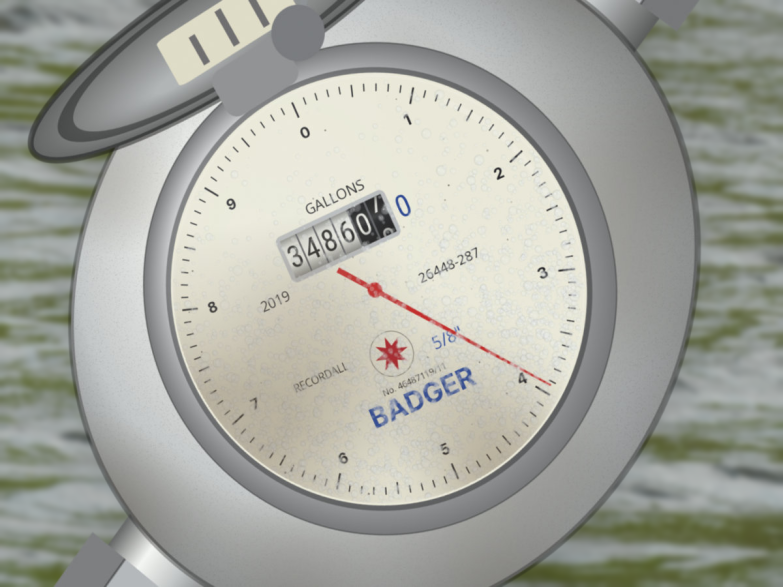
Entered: 3486073.9 gal
